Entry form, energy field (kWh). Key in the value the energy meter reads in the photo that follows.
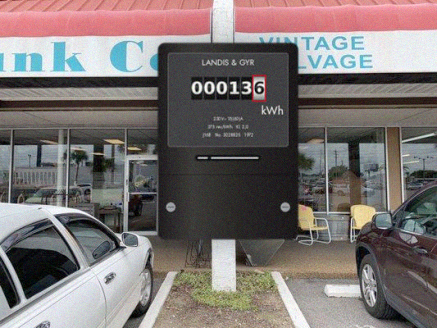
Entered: 13.6 kWh
